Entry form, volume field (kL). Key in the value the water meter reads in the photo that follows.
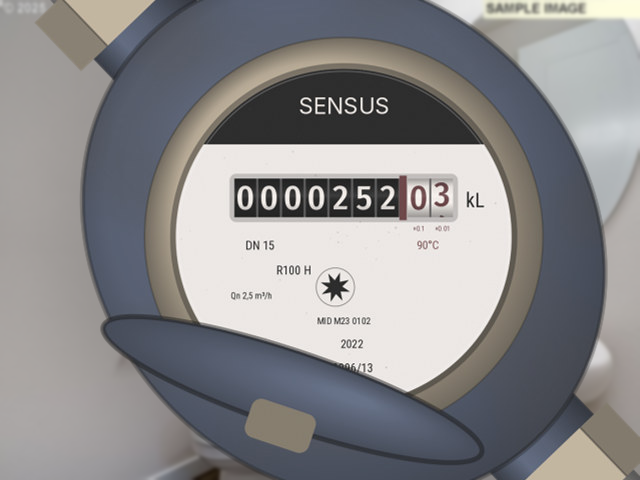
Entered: 252.03 kL
